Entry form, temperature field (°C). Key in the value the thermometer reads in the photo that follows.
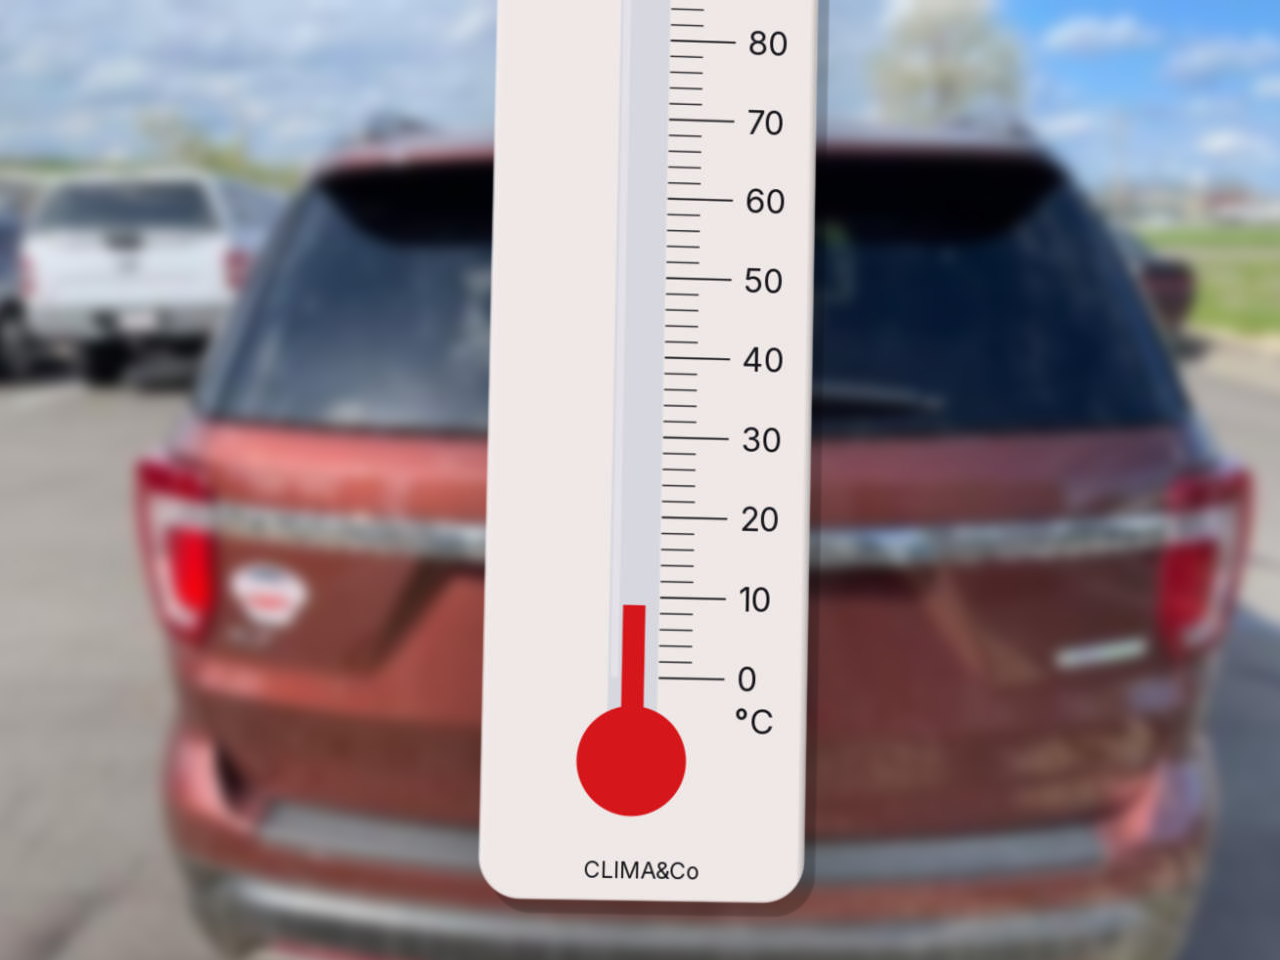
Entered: 9 °C
